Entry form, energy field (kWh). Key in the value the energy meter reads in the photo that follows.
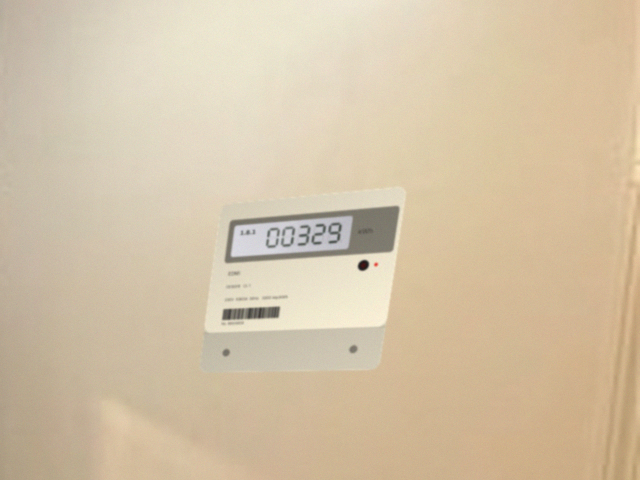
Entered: 329 kWh
